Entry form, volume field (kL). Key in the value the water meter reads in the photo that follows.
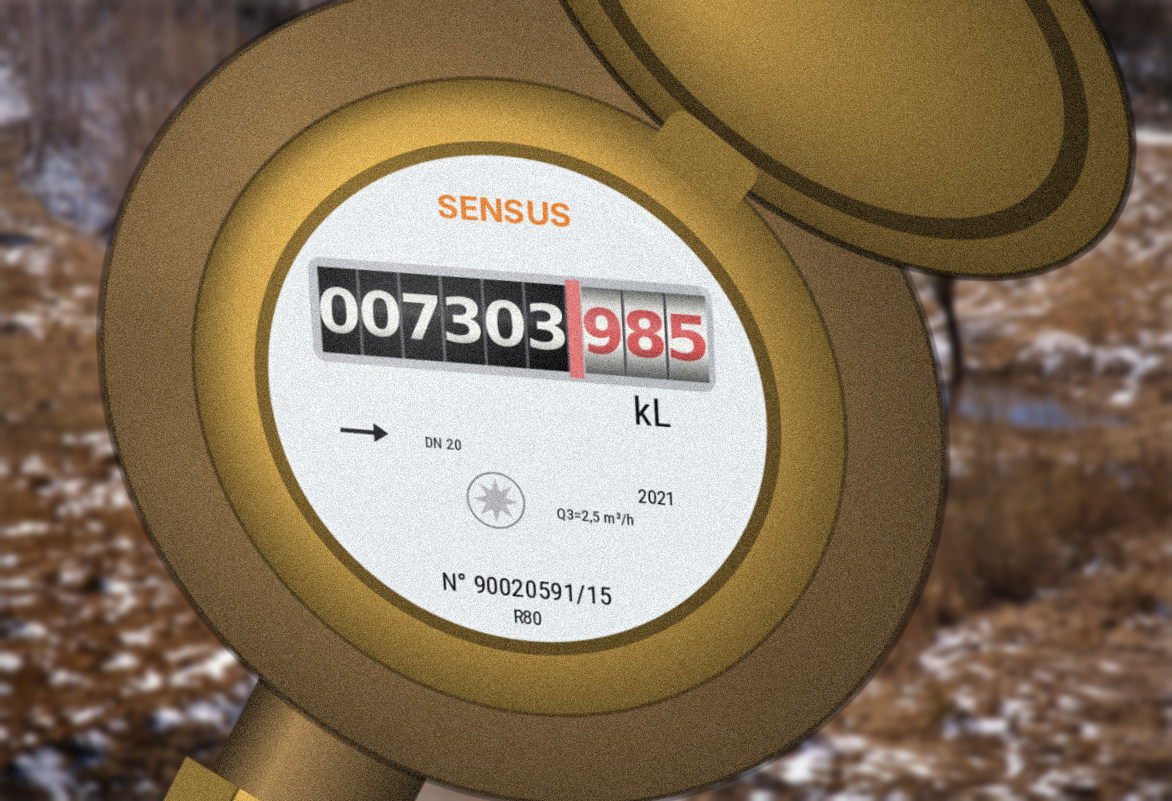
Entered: 7303.985 kL
